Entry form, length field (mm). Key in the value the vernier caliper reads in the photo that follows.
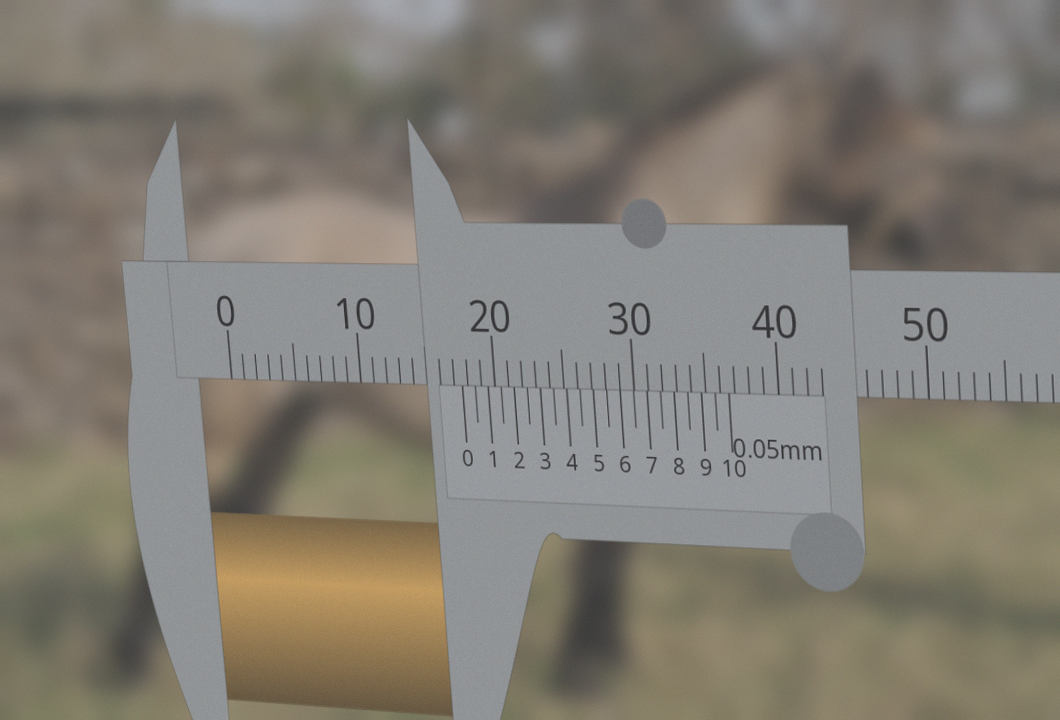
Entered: 17.6 mm
